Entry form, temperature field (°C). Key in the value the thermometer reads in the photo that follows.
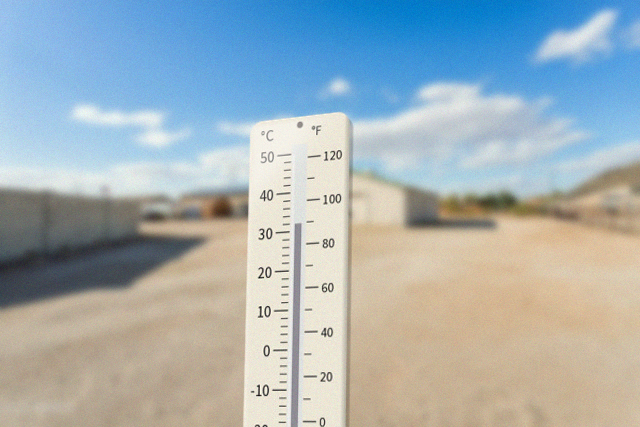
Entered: 32 °C
